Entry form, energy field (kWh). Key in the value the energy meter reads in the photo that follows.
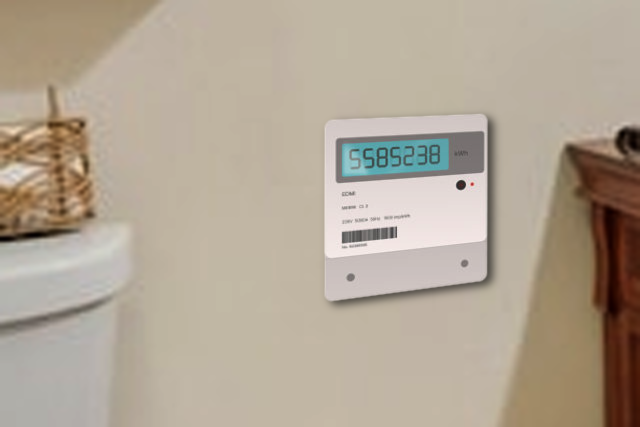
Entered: 5585238 kWh
